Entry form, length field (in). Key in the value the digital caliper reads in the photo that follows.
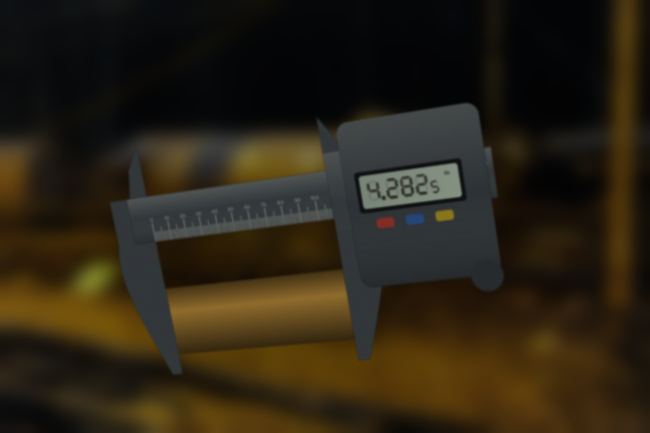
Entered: 4.2825 in
